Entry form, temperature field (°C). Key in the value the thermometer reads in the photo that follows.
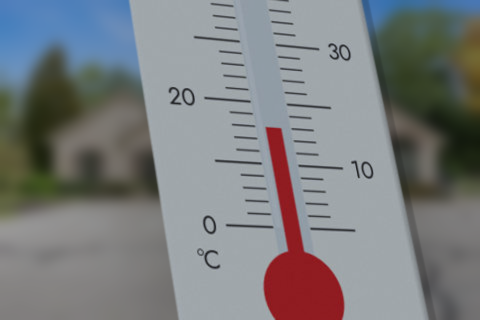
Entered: 16 °C
